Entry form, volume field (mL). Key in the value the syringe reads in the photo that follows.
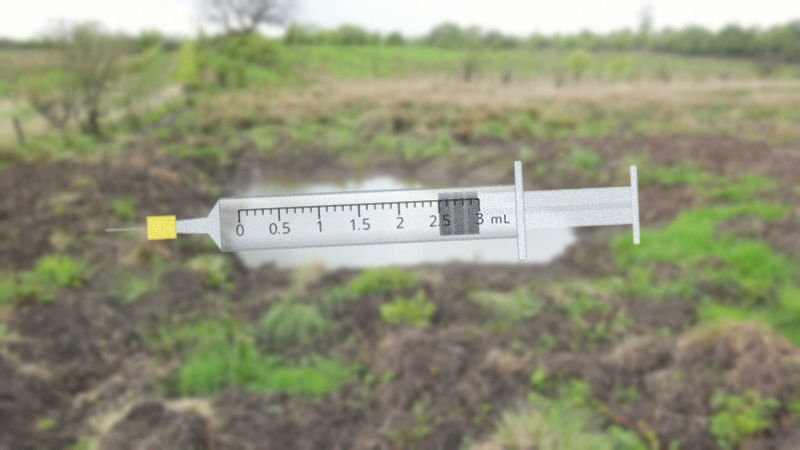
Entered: 2.5 mL
